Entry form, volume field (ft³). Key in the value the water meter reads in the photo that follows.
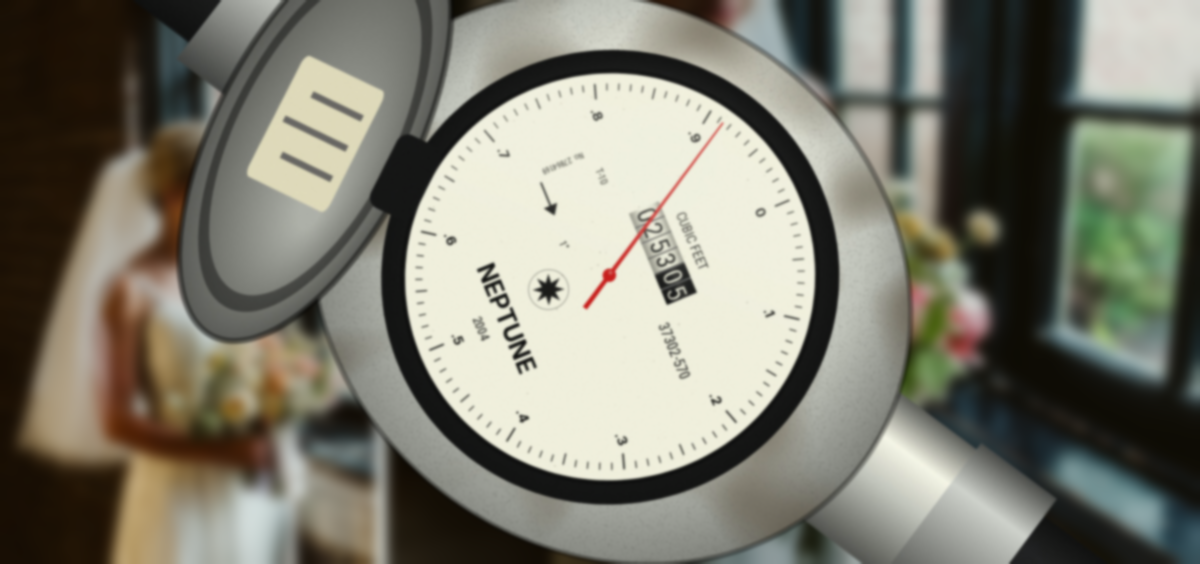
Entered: 25304.91 ft³
